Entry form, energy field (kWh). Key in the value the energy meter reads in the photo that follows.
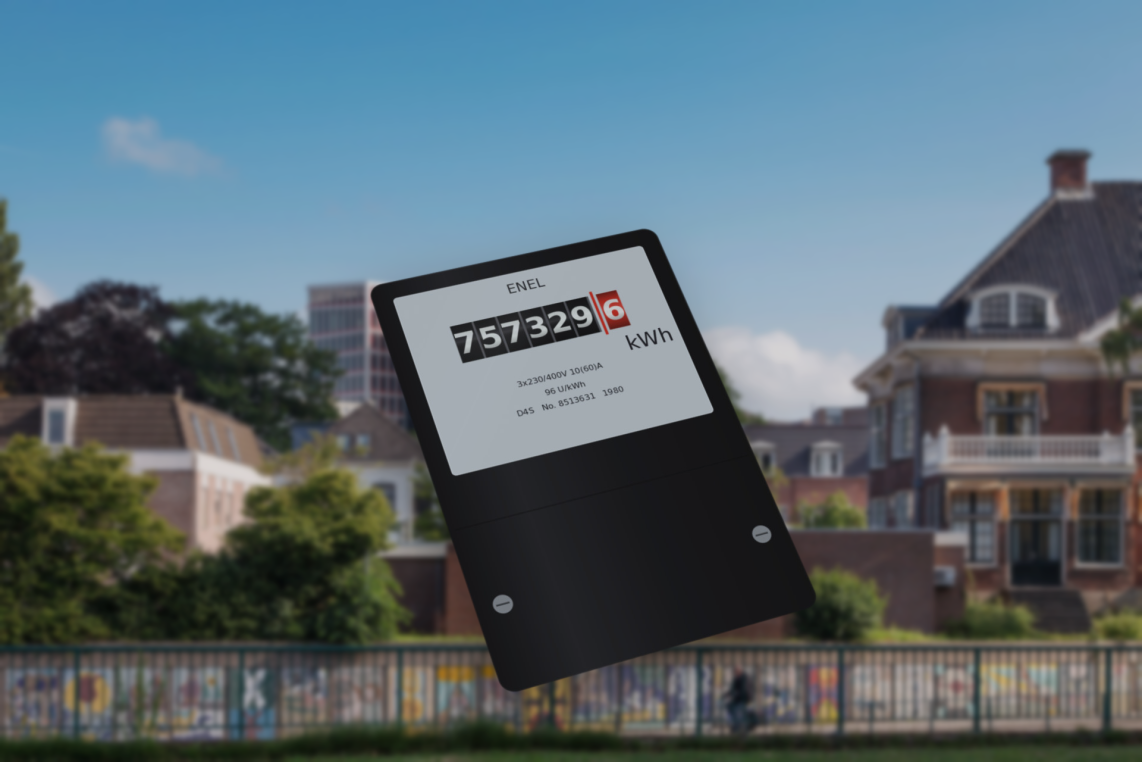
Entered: 757329.6 kWh
